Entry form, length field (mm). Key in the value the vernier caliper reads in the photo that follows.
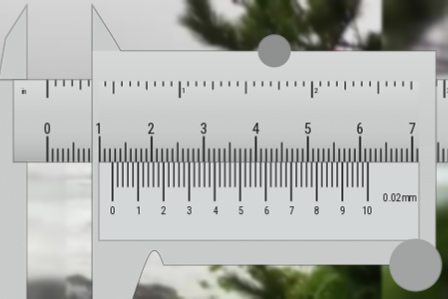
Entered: 12.5 mm
